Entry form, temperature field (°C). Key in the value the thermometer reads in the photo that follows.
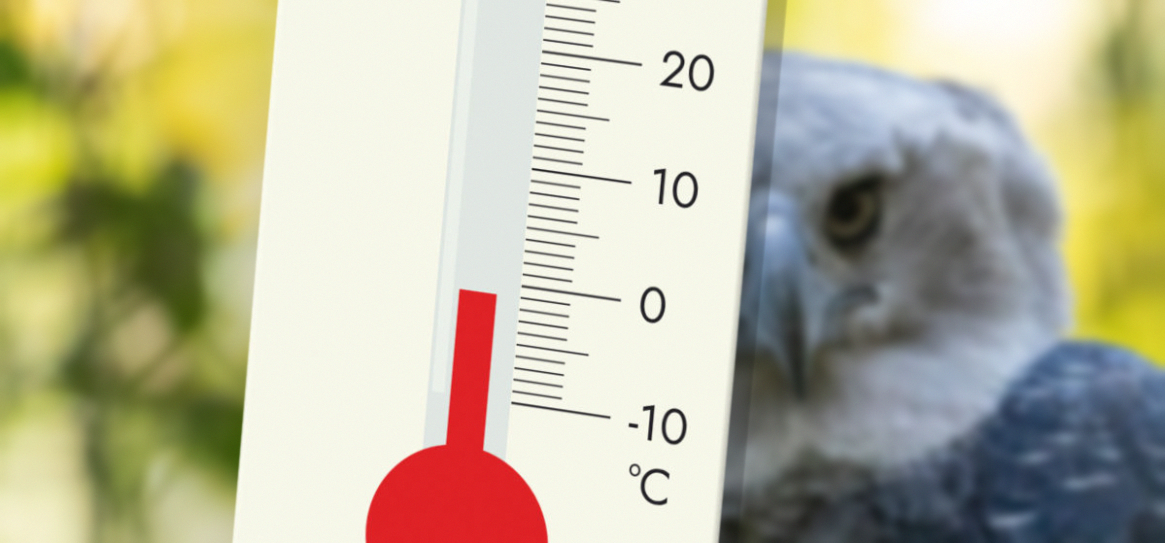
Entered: -1 °C
